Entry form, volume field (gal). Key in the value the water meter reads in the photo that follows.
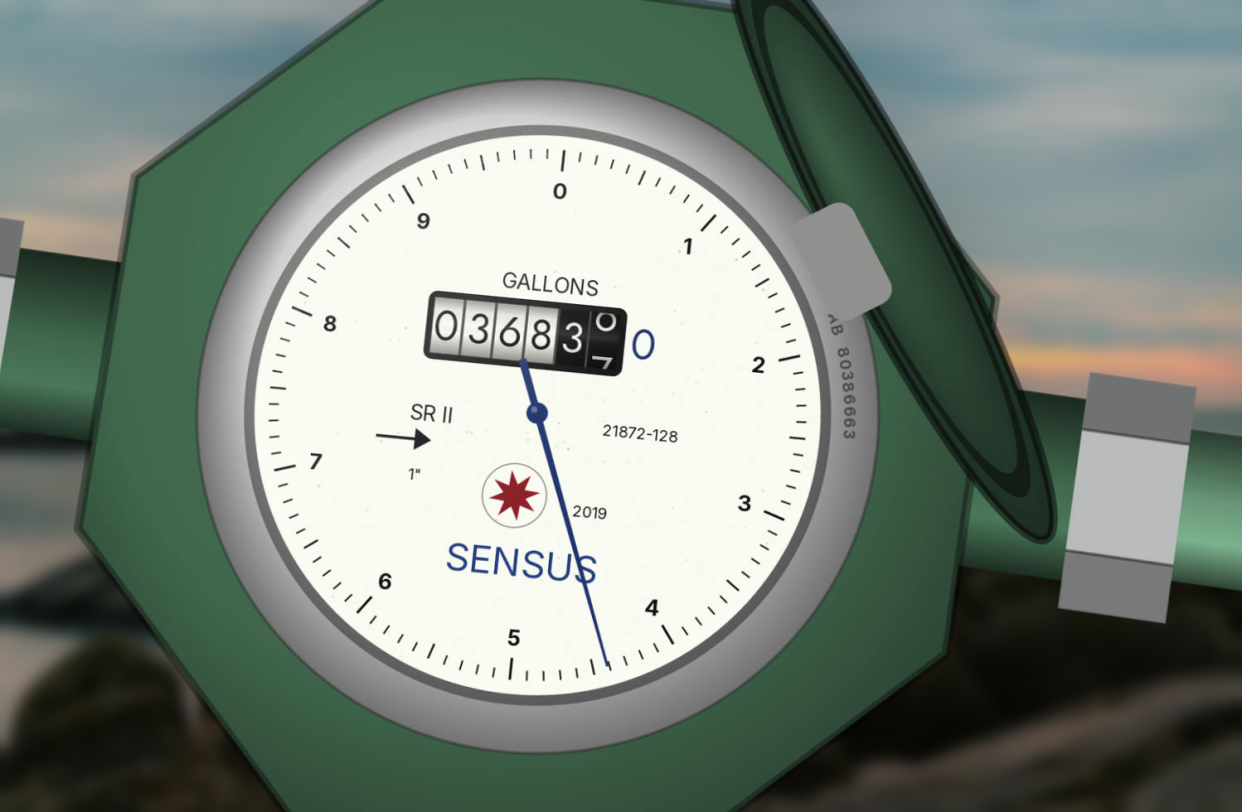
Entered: 368364.4 gal
